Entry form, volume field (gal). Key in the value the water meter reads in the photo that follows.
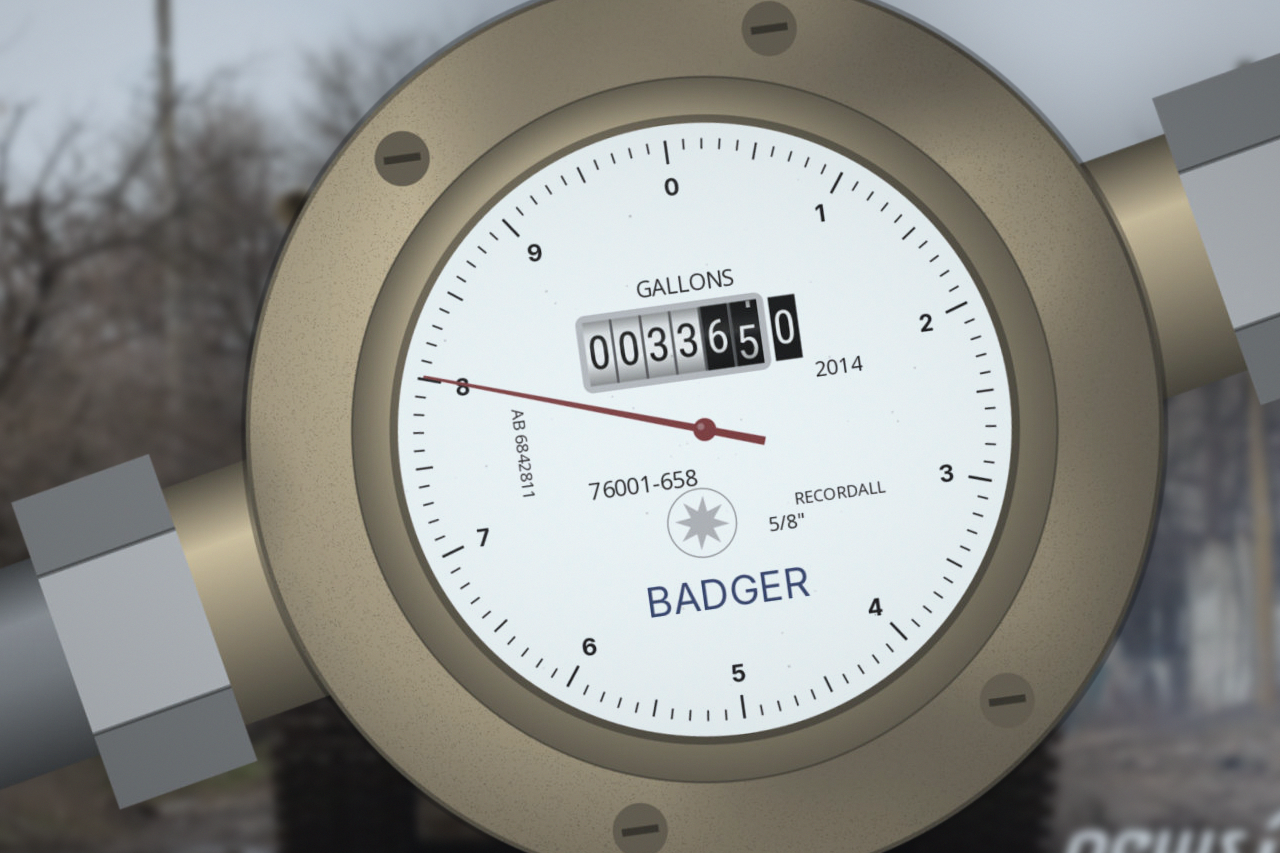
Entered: 33648.0 gal
